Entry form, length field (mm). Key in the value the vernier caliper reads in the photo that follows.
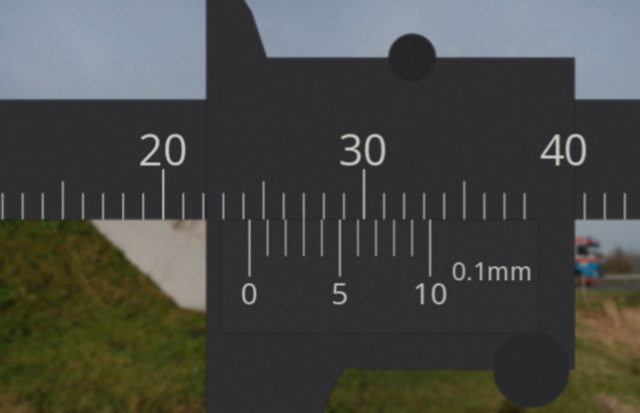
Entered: 24.3 mm
